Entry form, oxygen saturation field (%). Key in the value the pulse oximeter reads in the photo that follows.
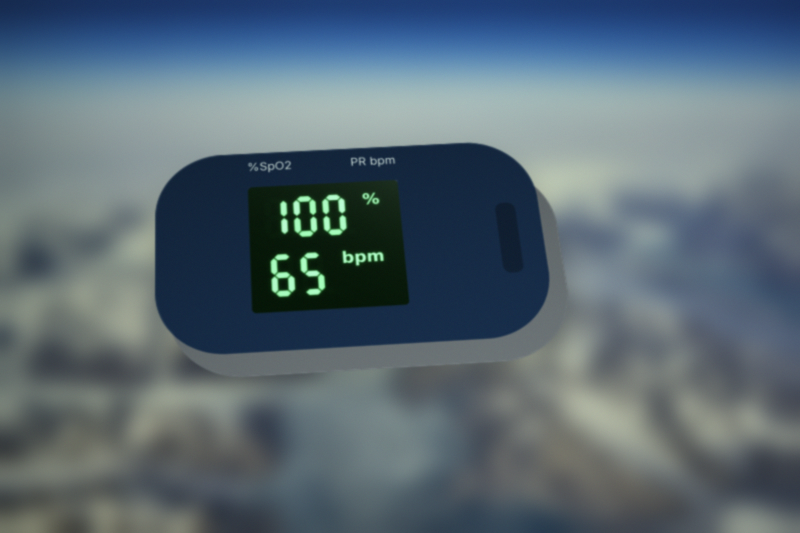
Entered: 100 %
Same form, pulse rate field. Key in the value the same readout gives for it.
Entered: 65 bpm
